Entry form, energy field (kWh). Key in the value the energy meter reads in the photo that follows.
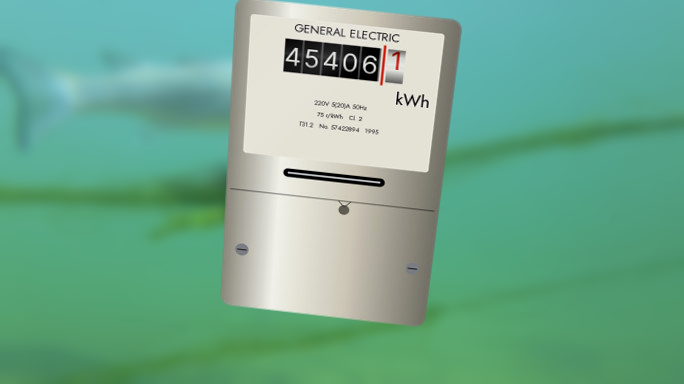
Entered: 45406.1 kWh
